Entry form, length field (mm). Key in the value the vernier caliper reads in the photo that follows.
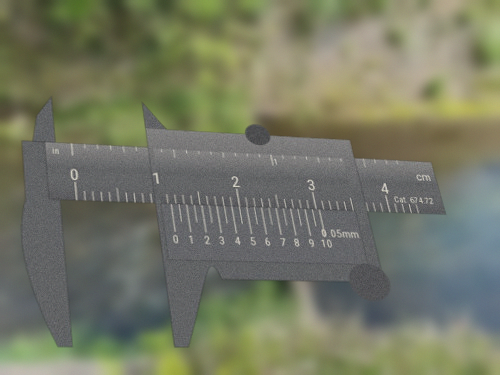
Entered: 11.4 mm
